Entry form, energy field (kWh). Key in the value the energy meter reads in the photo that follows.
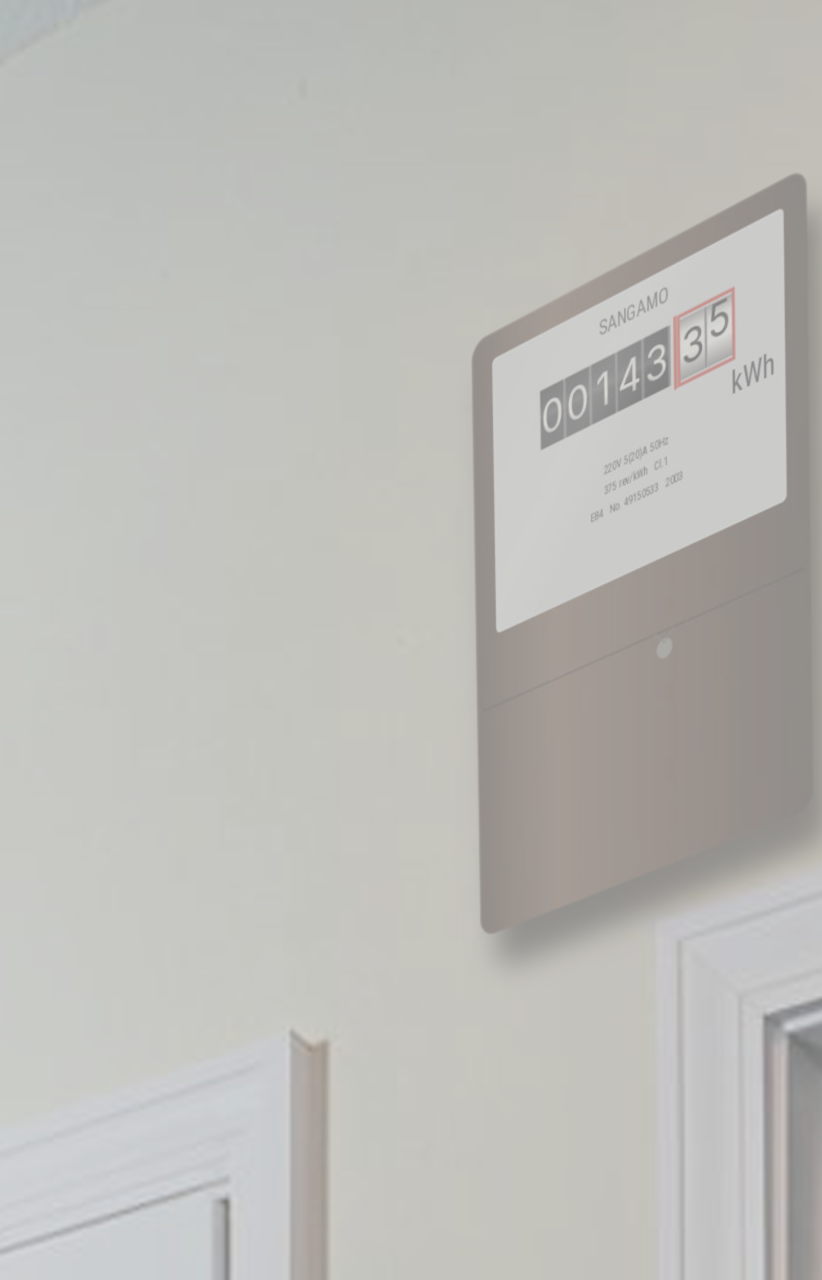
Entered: 143.35 kWh
